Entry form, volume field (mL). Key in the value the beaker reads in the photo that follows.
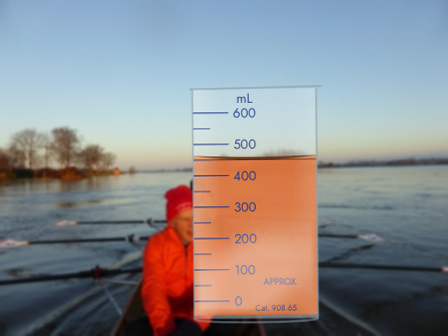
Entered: 450 mL
